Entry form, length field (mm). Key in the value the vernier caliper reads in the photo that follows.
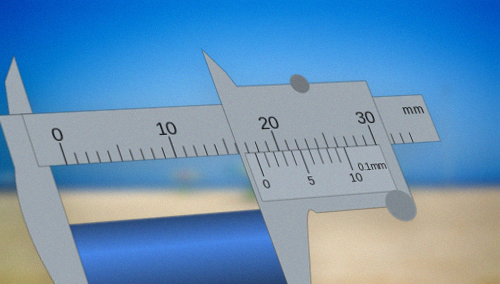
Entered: 17.6 mm
